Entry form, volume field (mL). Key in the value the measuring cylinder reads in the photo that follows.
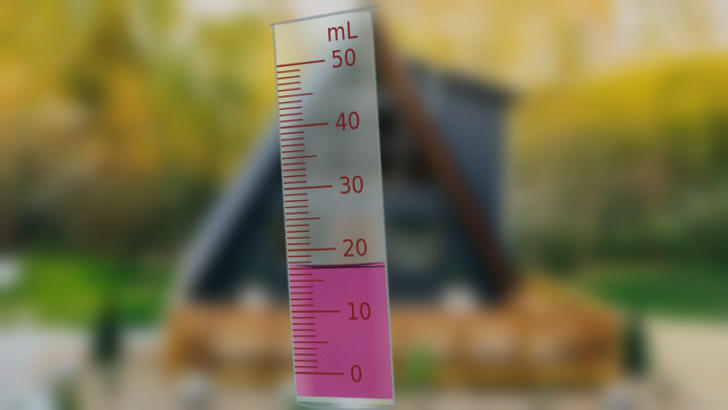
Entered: 17 mL
